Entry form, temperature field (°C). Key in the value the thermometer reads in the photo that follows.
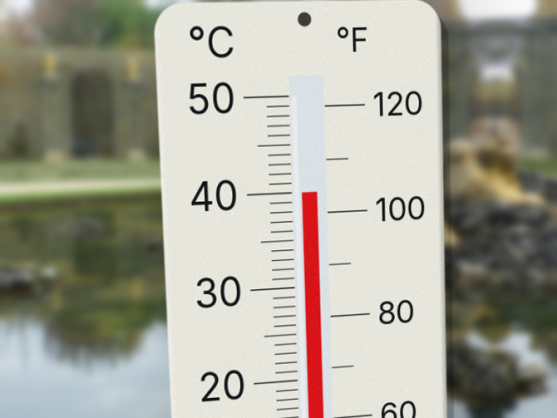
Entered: 40 °C
